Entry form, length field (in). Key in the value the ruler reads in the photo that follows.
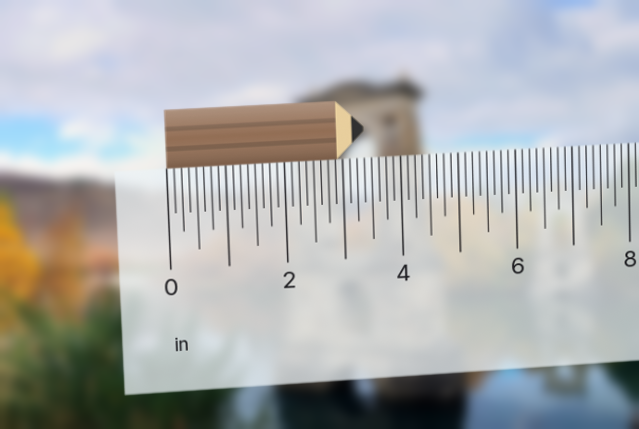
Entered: 3.375 in
